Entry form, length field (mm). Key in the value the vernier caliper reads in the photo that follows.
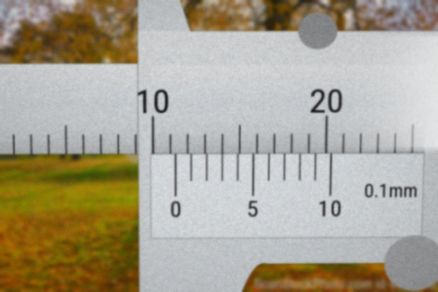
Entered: 11.3 mm
